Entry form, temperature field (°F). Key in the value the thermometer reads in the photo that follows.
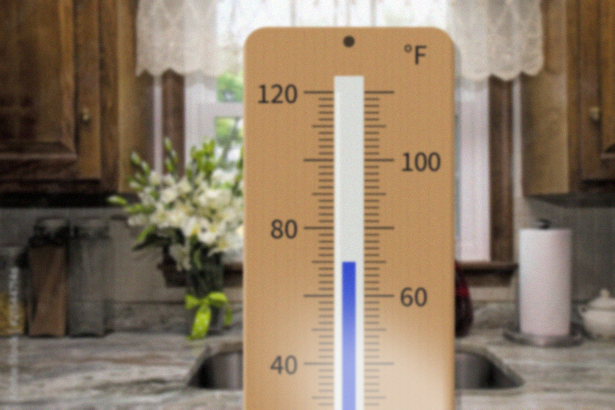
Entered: 70 °F
